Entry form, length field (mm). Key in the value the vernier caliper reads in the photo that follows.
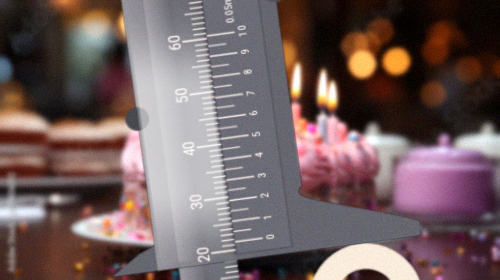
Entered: 21.5 mm
